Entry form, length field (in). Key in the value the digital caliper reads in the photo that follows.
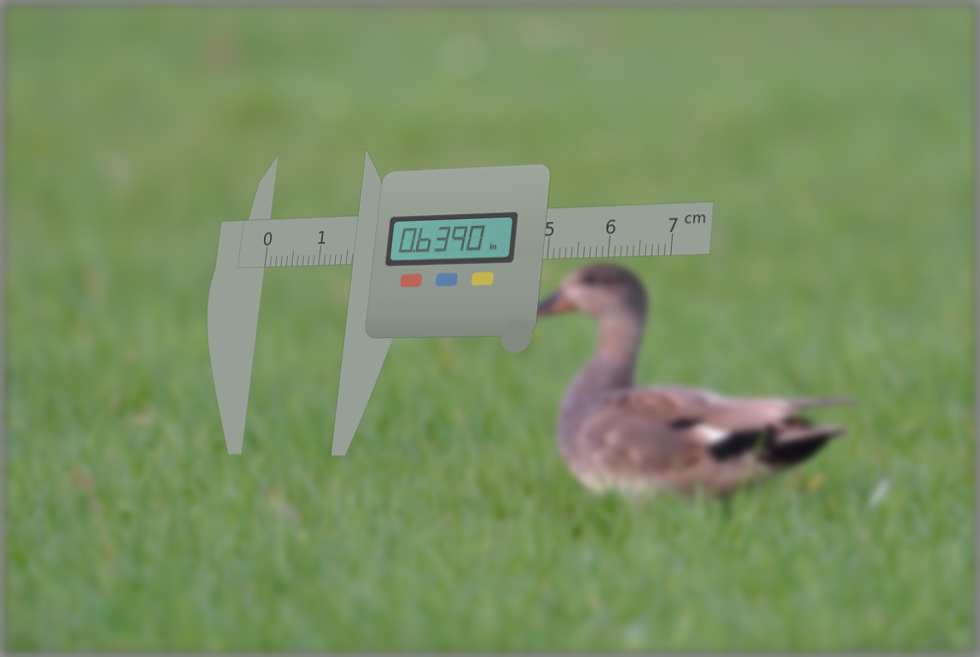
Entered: 0.6390 in
